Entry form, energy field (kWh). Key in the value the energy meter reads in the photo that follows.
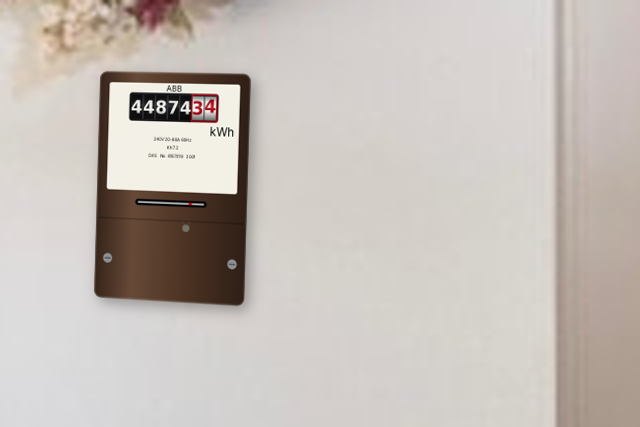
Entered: 44874.34 kWh
